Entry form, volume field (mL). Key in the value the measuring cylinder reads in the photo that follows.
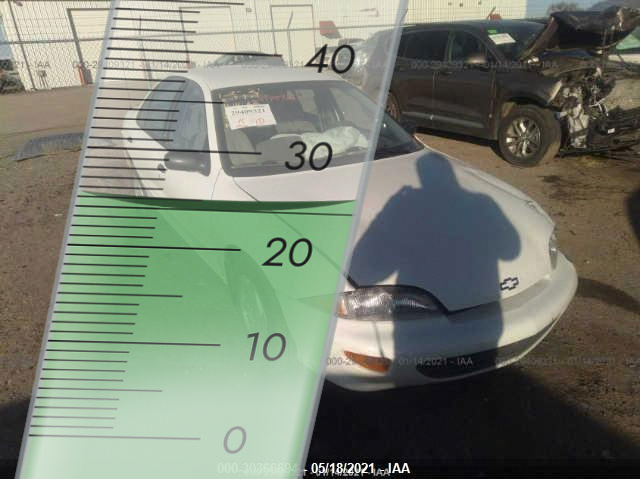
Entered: 24 mL
